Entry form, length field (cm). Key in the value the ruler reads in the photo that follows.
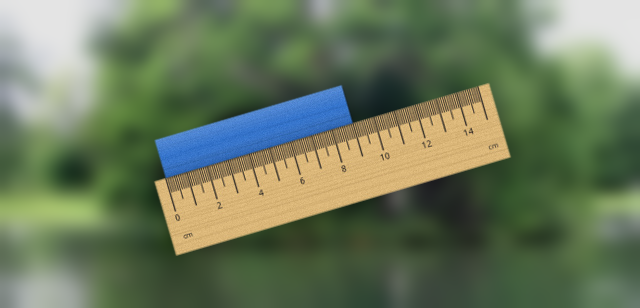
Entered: 9 cm
